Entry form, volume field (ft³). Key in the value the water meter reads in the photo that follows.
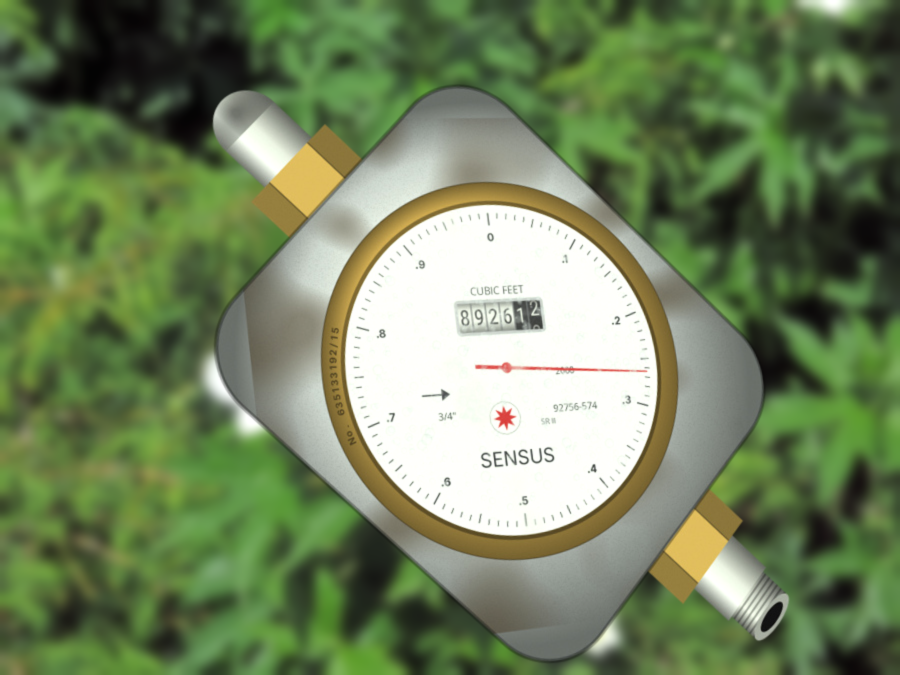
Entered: 892612.26 ft³
